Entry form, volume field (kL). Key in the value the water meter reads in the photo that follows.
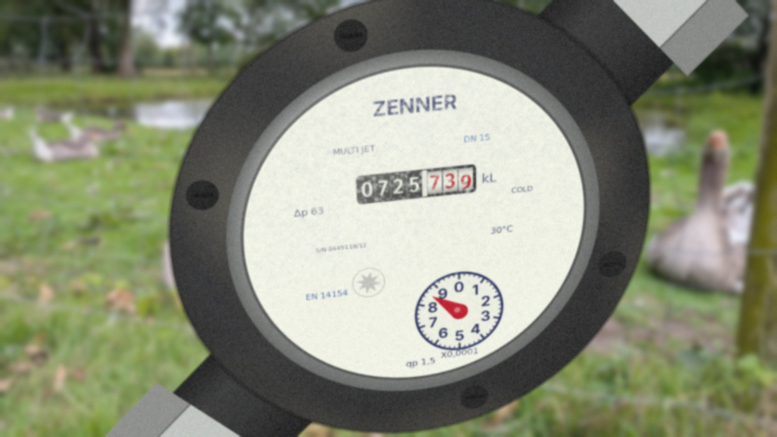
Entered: 725.7388 kL
